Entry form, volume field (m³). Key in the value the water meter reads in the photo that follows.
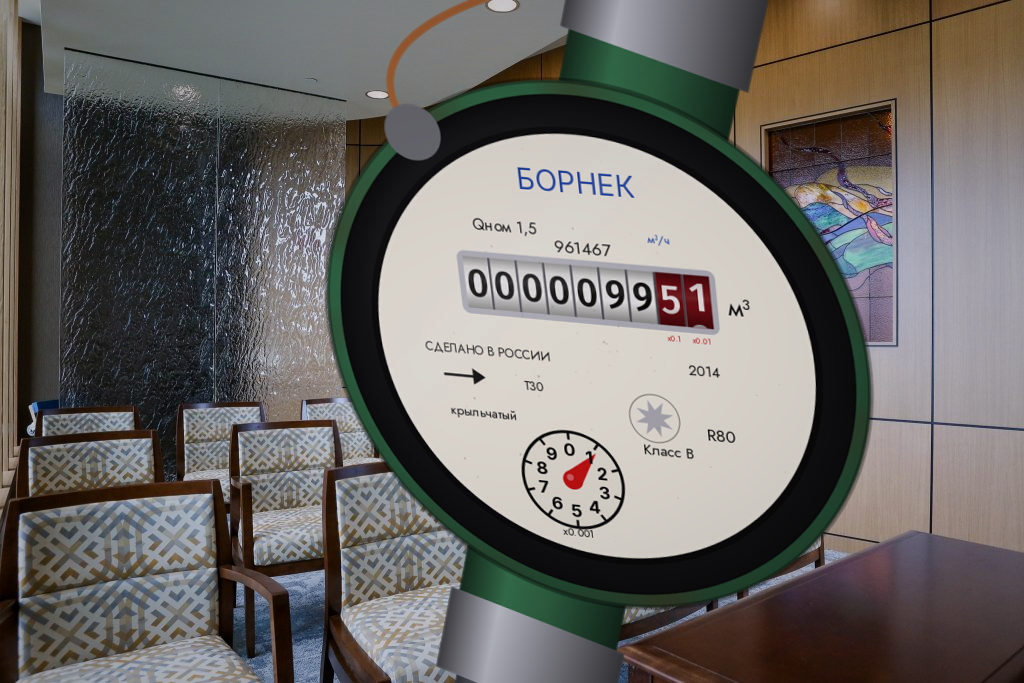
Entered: 99.511 m³
